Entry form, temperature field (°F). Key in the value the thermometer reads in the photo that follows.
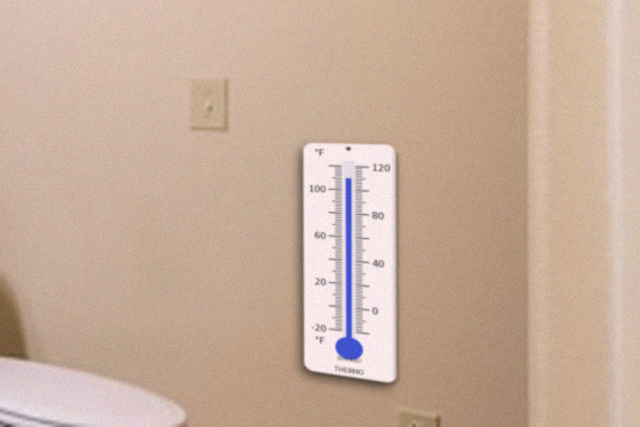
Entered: 110 °F
